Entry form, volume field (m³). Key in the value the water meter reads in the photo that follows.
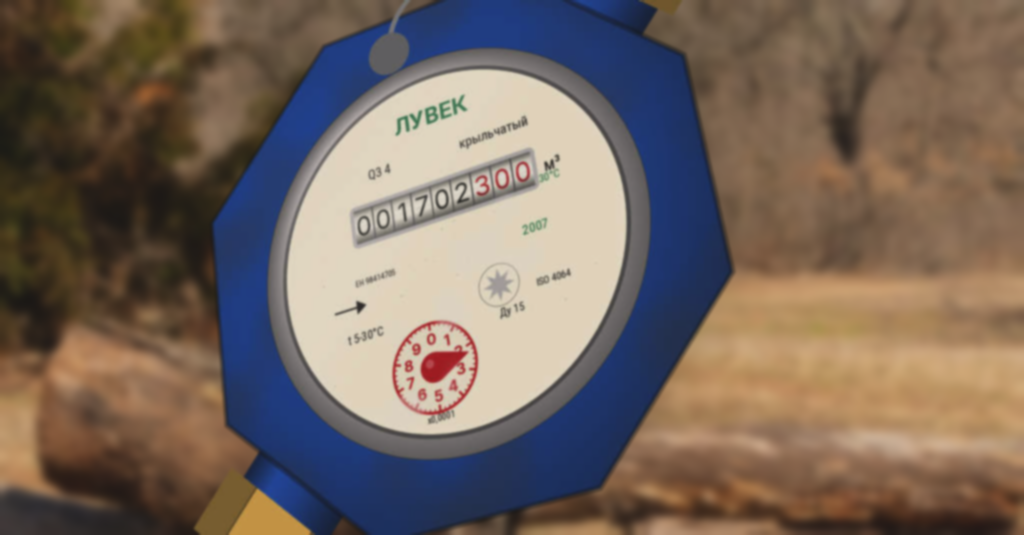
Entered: 1702.3002 m³
